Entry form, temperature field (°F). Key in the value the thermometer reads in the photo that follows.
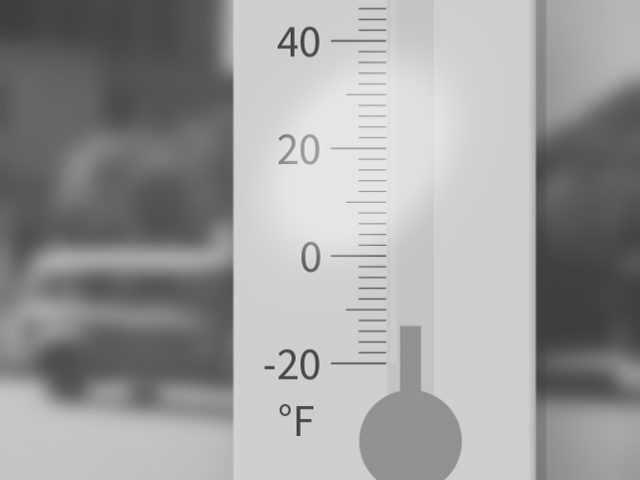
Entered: -13 °F
